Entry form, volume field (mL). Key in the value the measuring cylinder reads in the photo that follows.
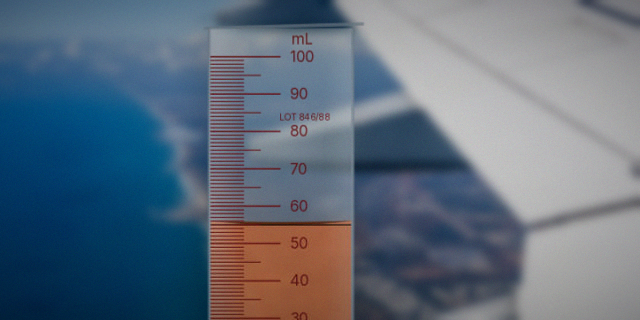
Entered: 55 mL
